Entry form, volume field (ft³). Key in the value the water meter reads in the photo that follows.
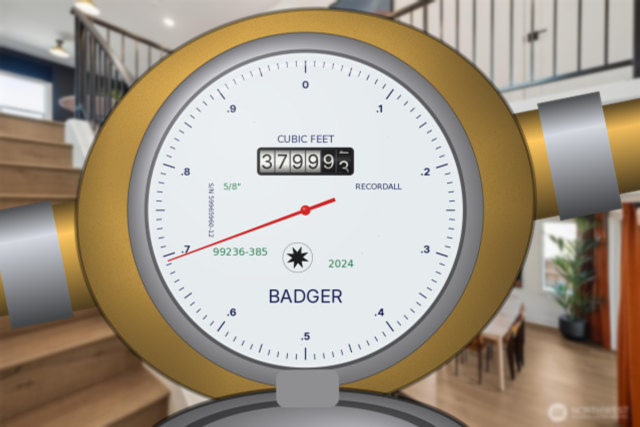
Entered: 379992.69 ft³
